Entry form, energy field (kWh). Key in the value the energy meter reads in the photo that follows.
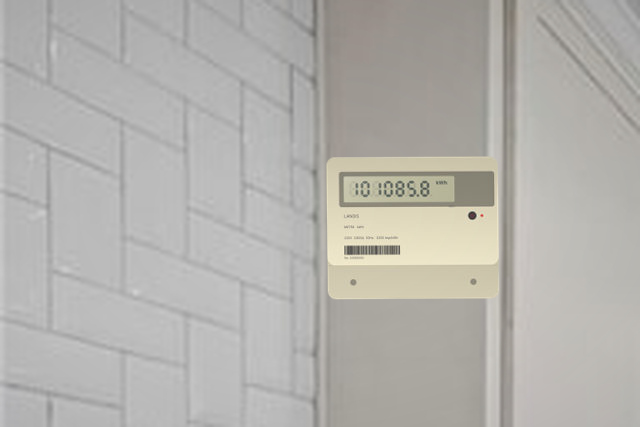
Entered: 101085.8 kWh
